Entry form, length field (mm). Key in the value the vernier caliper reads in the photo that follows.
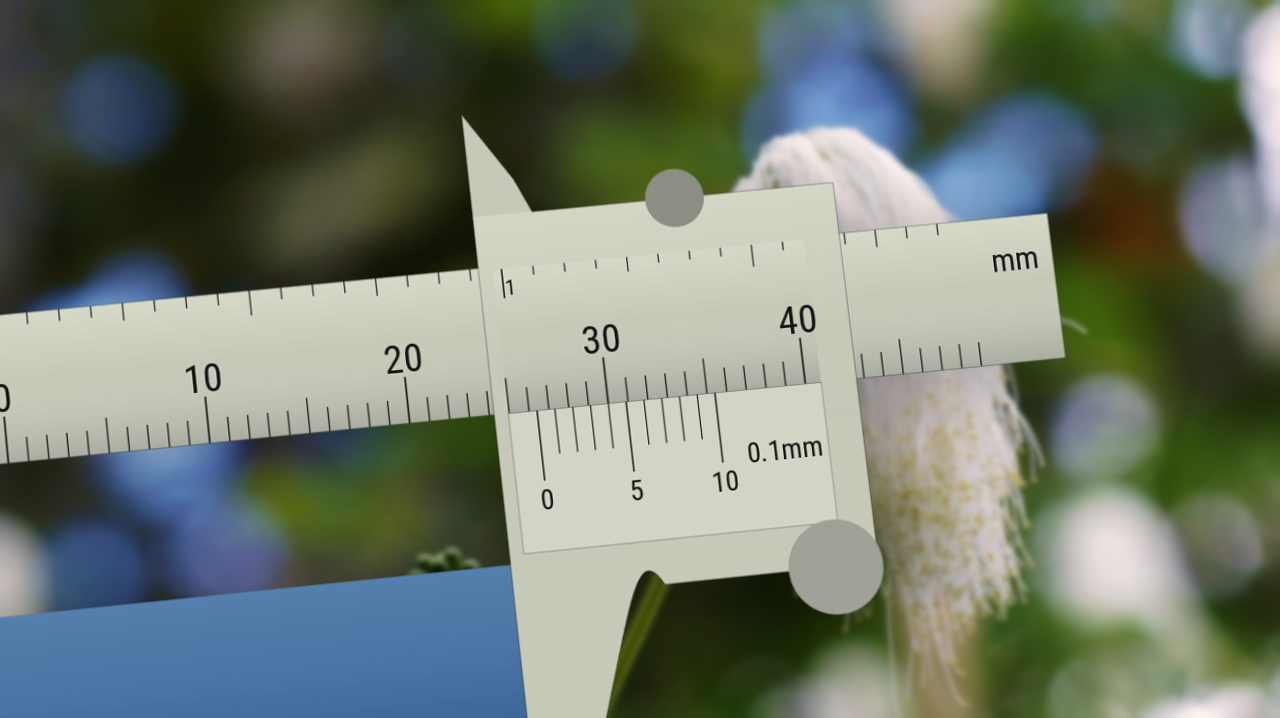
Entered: 26.4 mm
